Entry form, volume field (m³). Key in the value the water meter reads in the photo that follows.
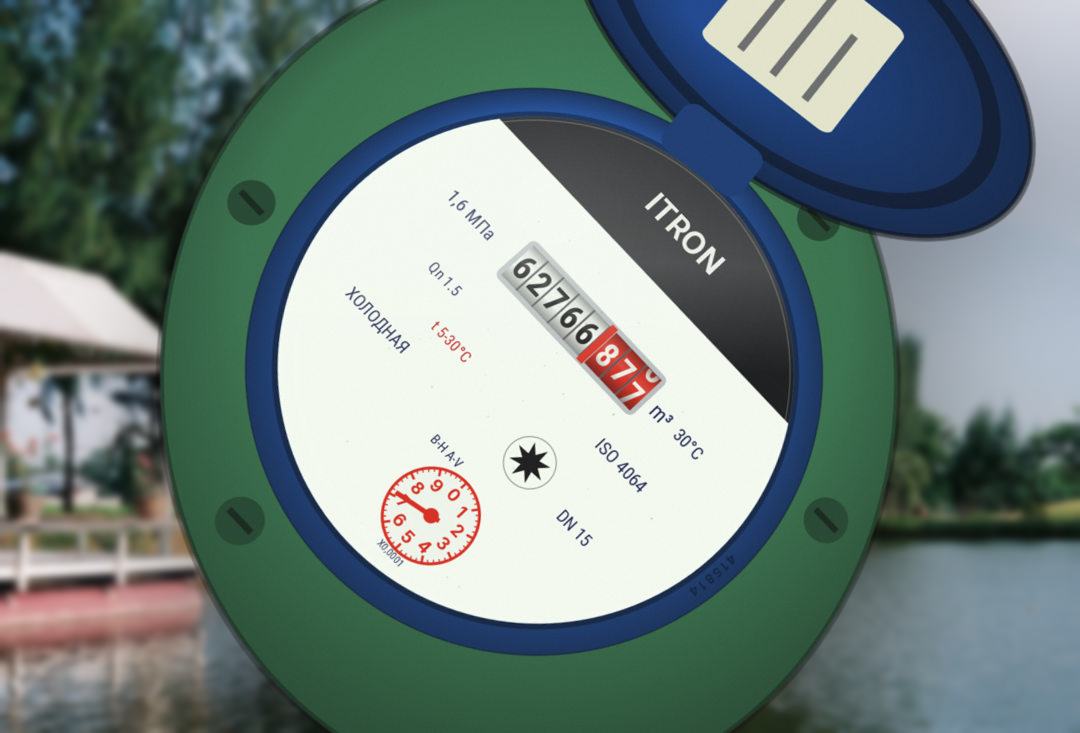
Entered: 62766.8767 m³
